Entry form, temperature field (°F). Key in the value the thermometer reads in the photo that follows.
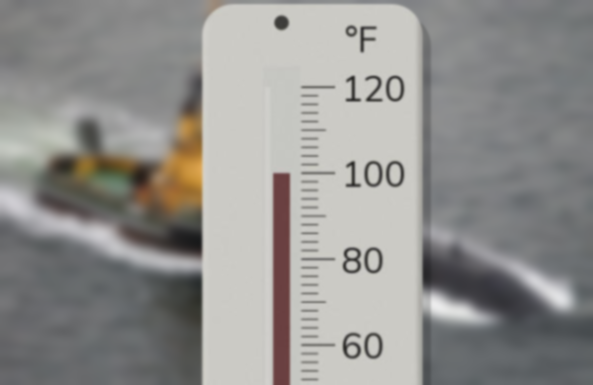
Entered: 100 °F
